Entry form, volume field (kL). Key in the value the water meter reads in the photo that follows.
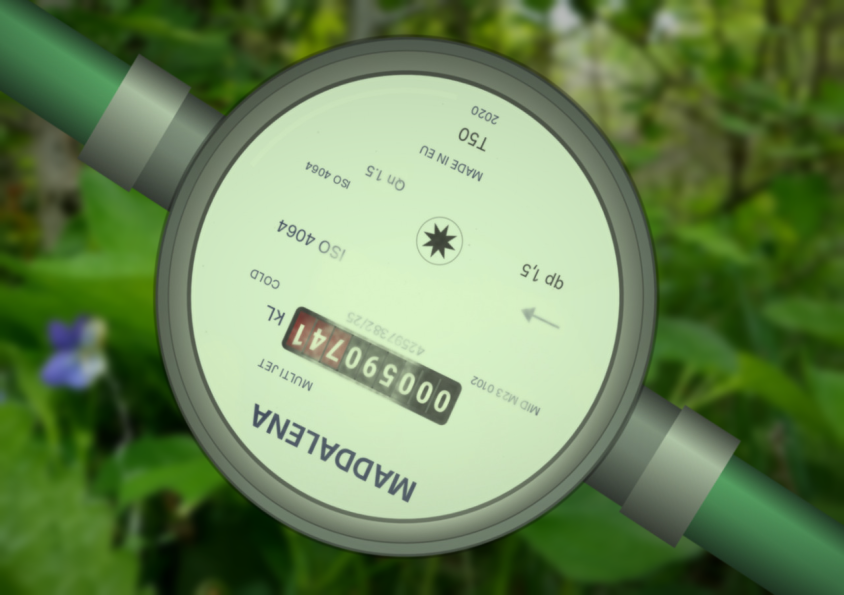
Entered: 590.741 kL
